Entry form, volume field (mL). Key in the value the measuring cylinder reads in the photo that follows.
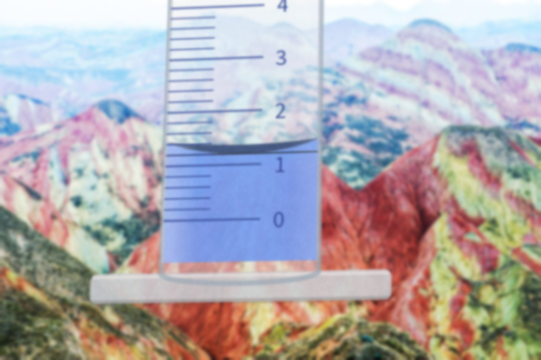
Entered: 1.2 mL
